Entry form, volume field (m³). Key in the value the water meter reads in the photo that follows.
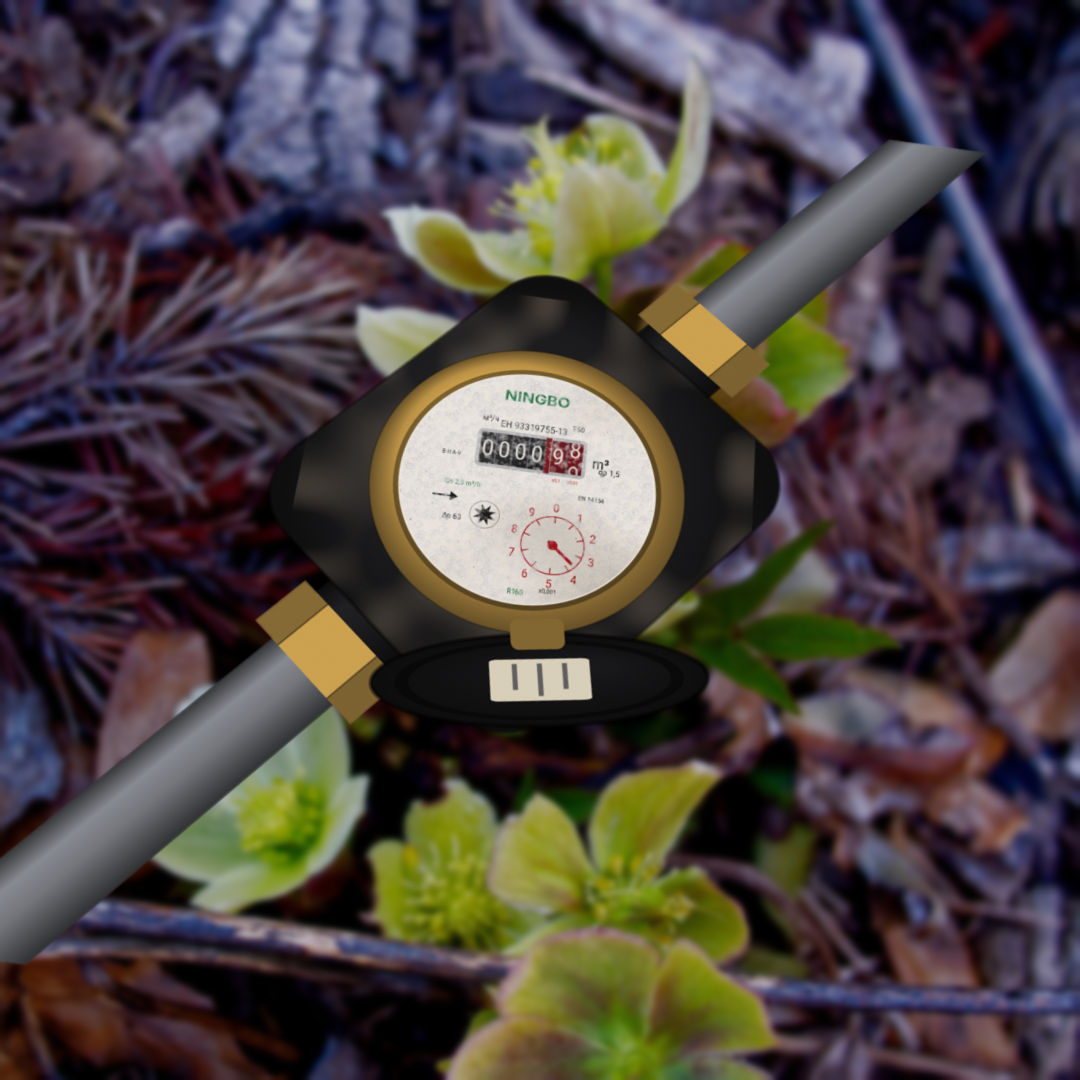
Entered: 0.983 m³
